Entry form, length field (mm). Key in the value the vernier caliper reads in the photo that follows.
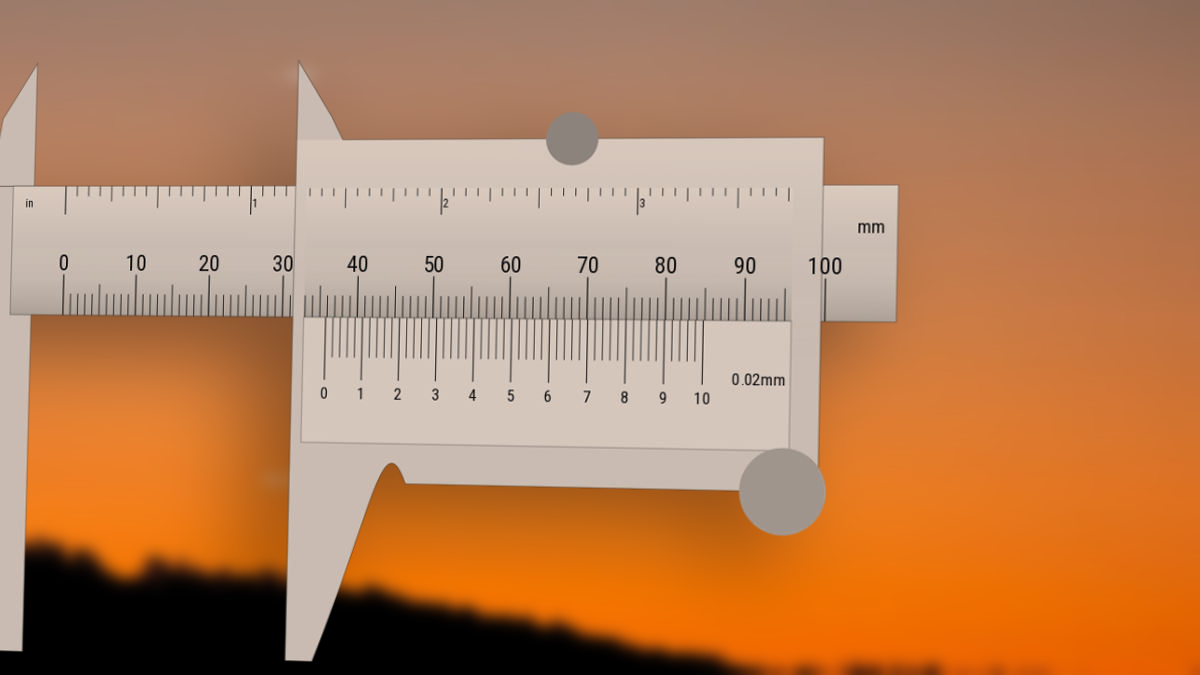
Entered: 35.8 mm
